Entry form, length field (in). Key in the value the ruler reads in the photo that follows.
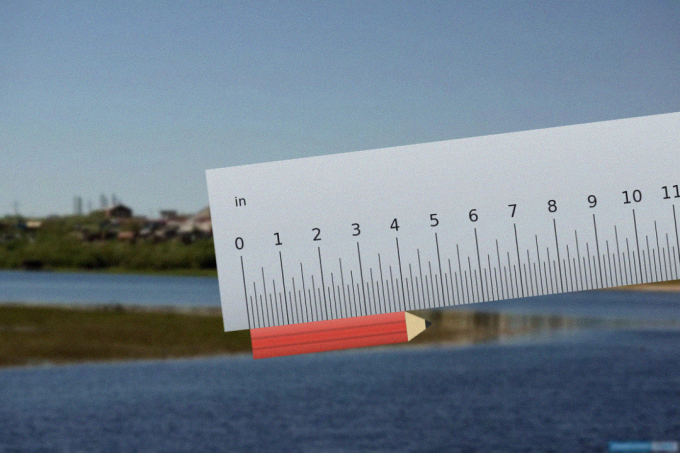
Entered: 4.625 in
